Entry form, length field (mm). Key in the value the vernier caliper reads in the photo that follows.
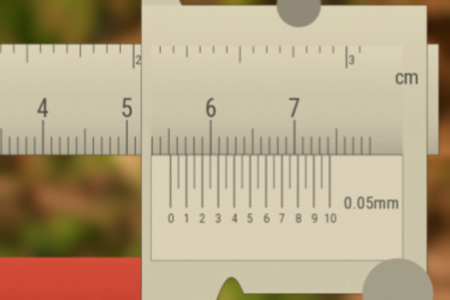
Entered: 55.2 mm
